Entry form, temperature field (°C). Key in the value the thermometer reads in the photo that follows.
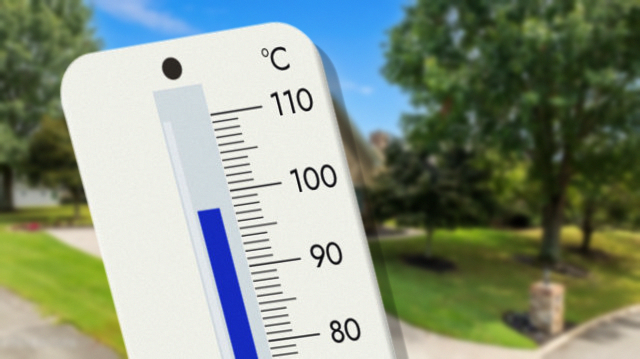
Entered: 98 °C
